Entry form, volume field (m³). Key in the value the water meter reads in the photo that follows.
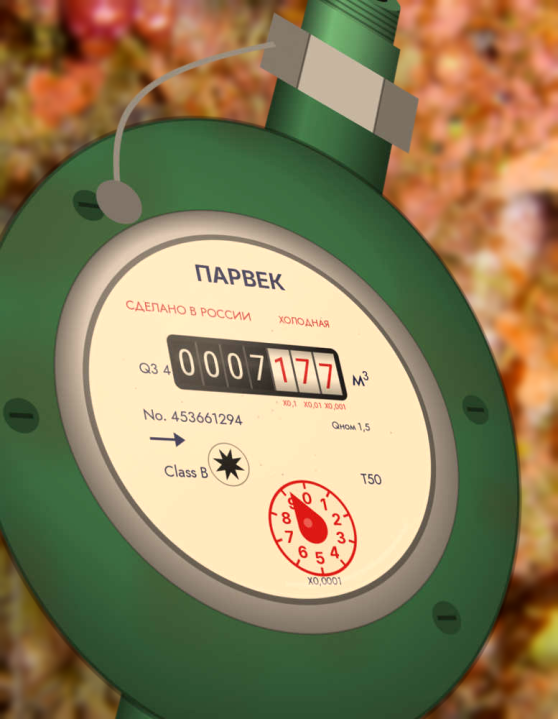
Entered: 7.1769 m³
